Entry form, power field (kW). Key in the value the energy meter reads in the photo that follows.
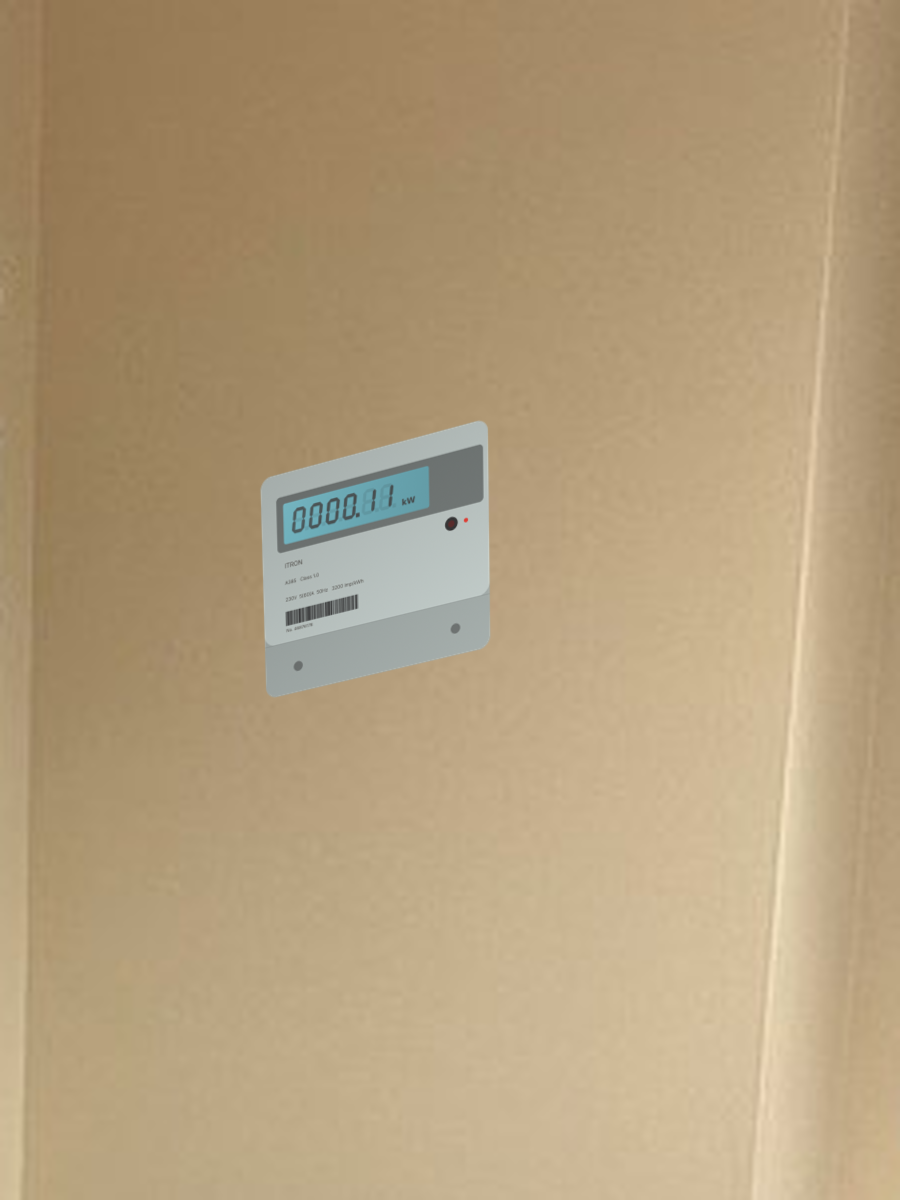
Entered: 0.11 kW
